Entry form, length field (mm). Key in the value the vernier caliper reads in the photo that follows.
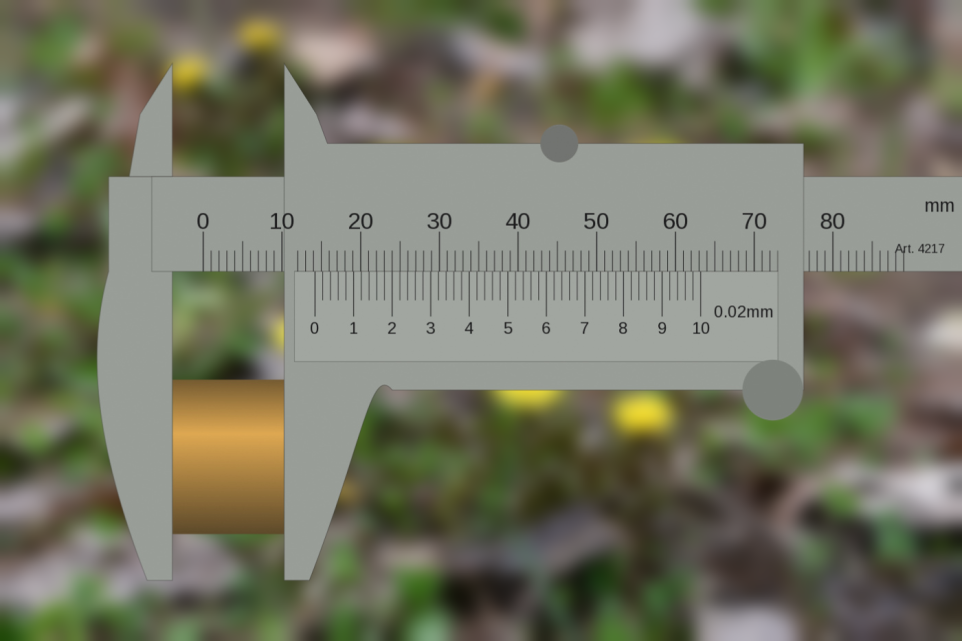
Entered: 14.2 mm
